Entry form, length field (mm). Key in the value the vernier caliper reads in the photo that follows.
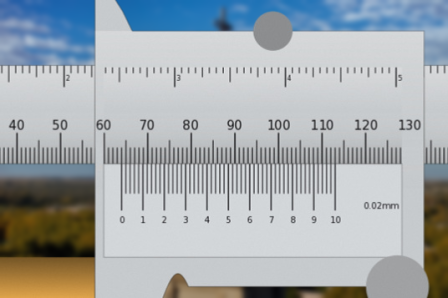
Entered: 64.0 mm
